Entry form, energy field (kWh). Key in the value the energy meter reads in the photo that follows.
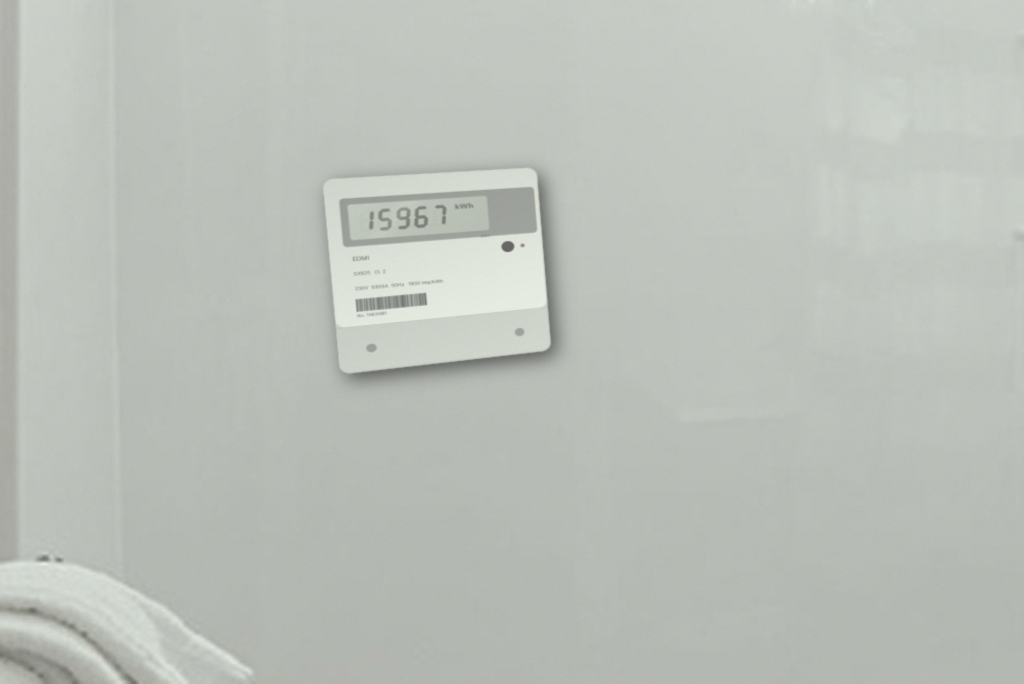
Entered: 15967 kWh
